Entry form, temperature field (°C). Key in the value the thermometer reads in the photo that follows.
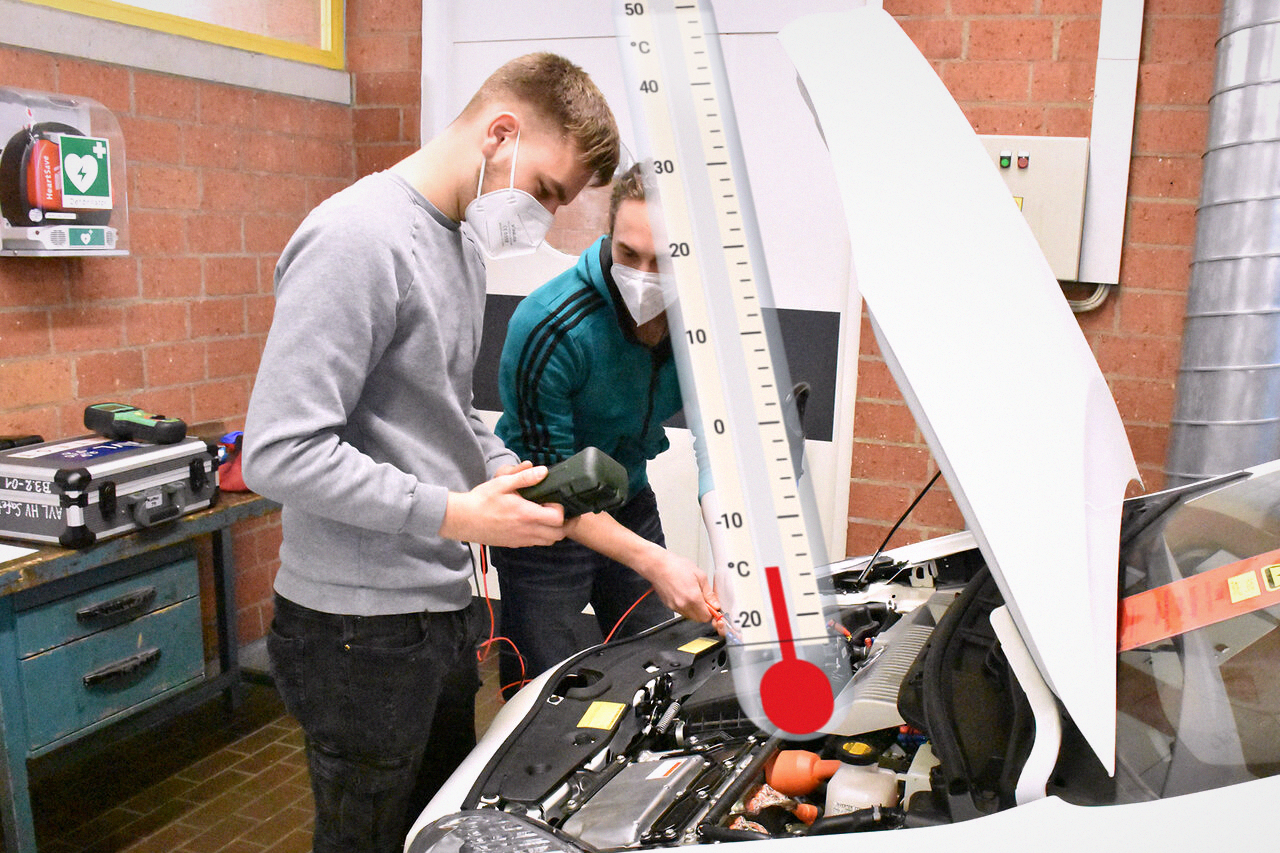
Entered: -15 °C
